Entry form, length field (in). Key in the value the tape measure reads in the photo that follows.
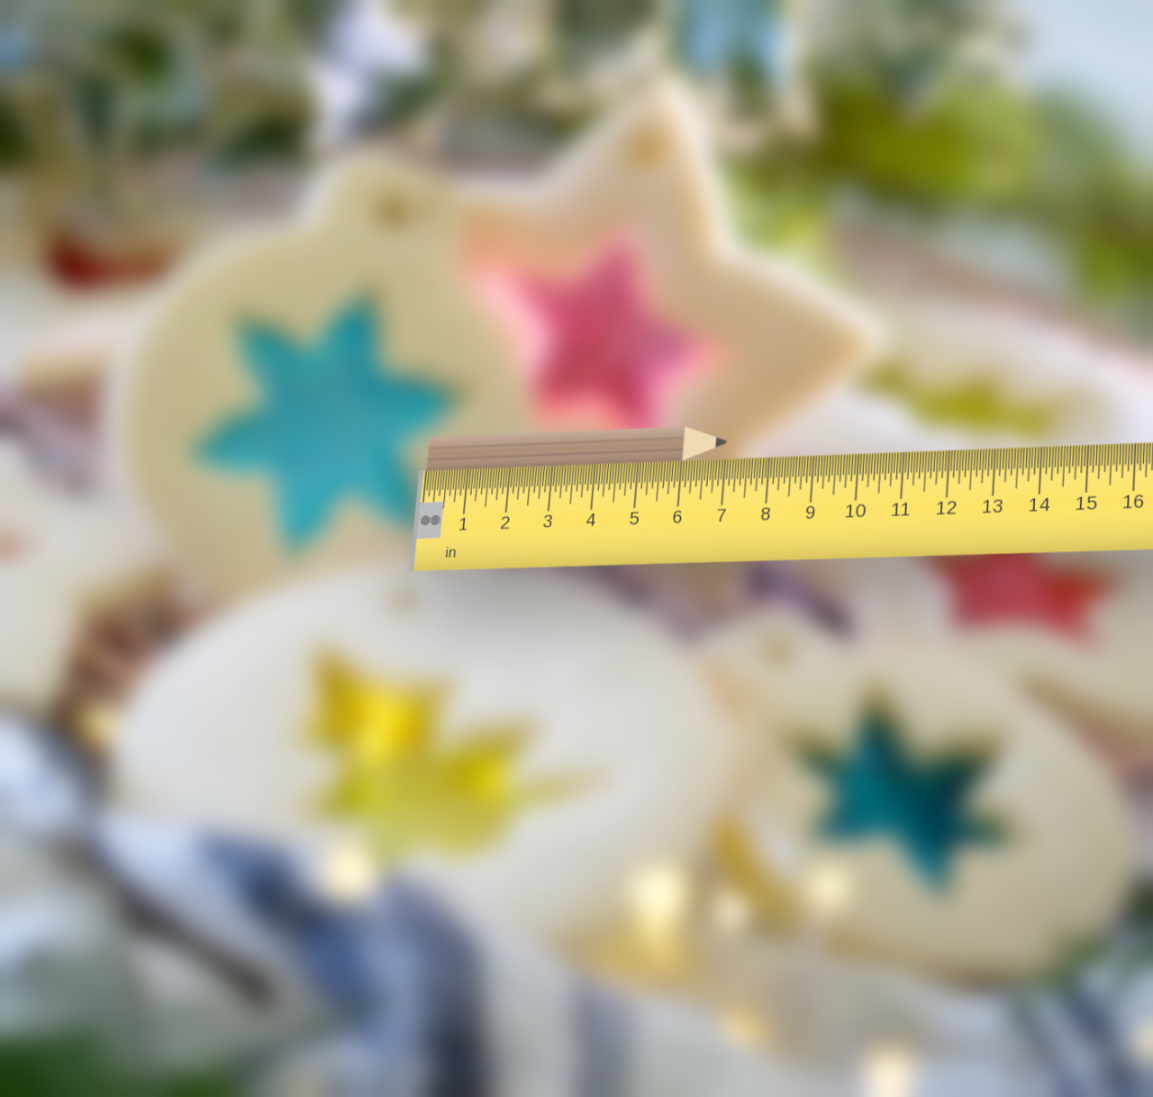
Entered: 7 in
